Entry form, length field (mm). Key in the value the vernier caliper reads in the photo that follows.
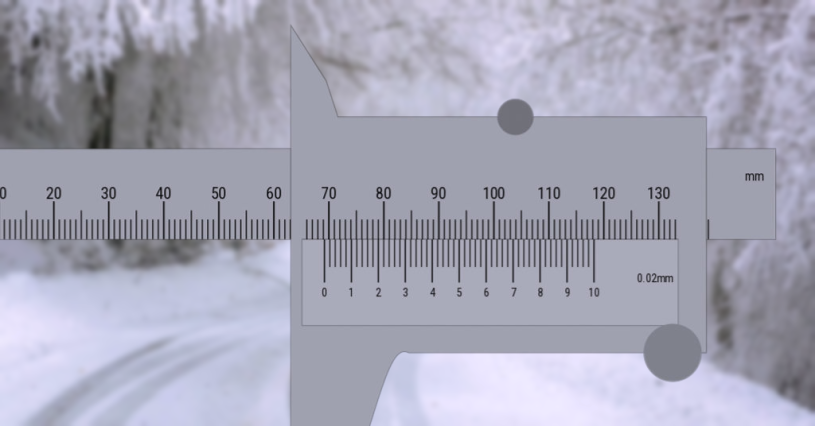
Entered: 69.2 mm
